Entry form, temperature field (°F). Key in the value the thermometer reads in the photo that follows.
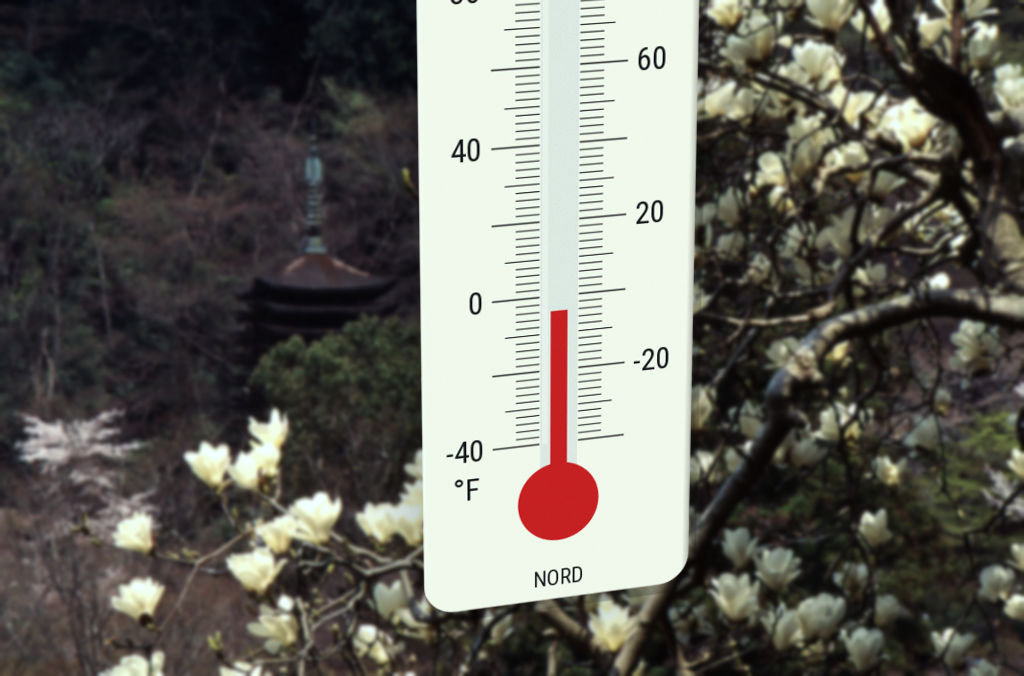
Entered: -4 °F
